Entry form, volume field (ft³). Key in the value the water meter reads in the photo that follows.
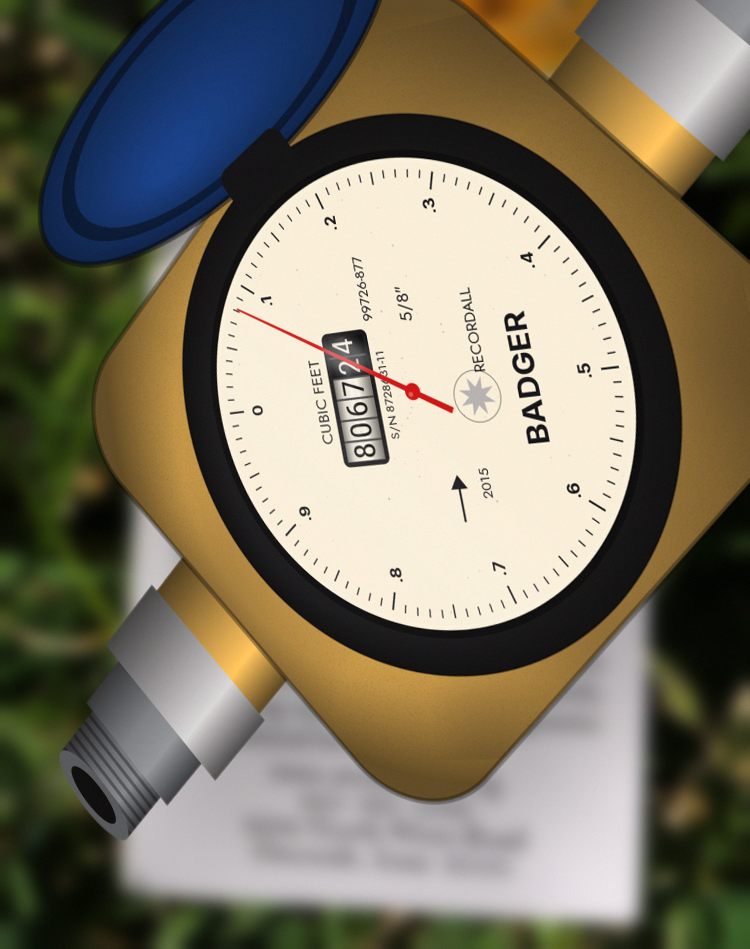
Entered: 806724.08 ft³
